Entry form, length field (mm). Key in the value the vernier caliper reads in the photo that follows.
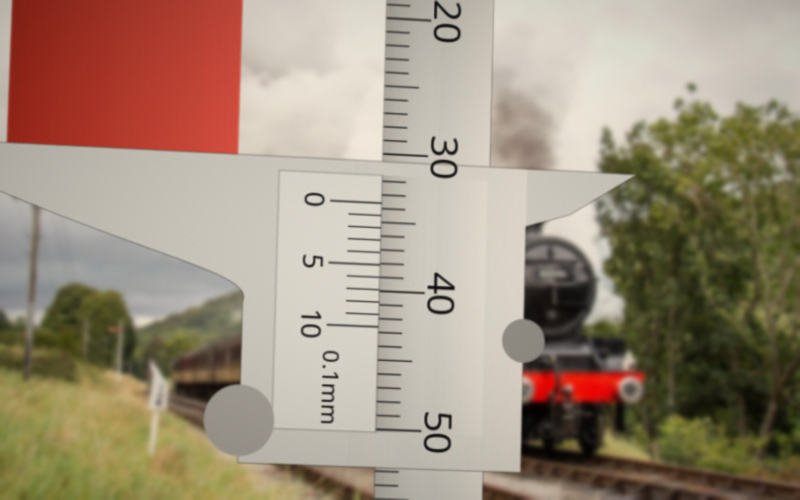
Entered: 33.6 mm
